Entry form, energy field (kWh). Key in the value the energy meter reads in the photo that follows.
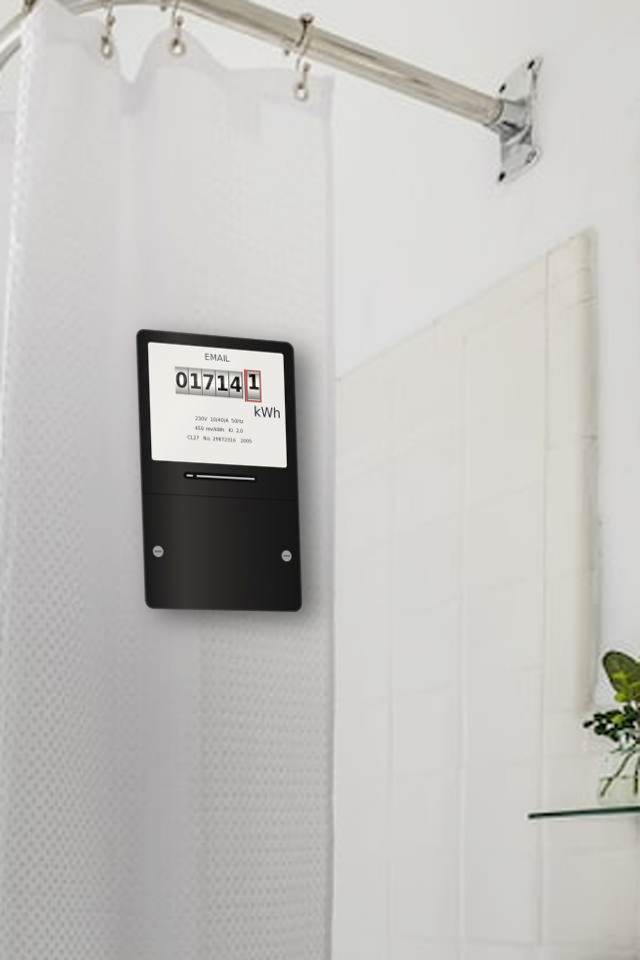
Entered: 1714.1 kWh
